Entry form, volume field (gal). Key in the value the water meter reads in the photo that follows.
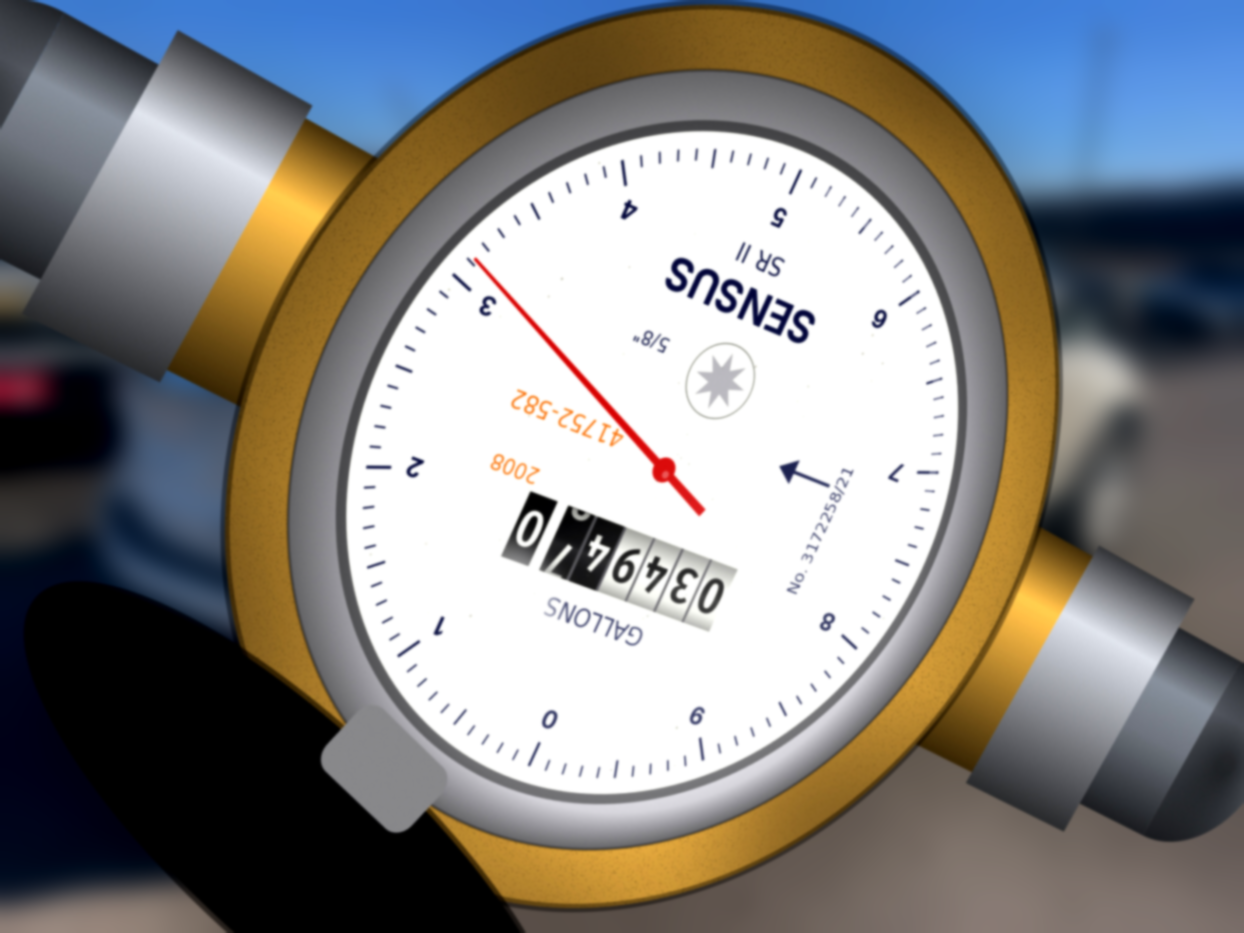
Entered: 349473.1 gal
